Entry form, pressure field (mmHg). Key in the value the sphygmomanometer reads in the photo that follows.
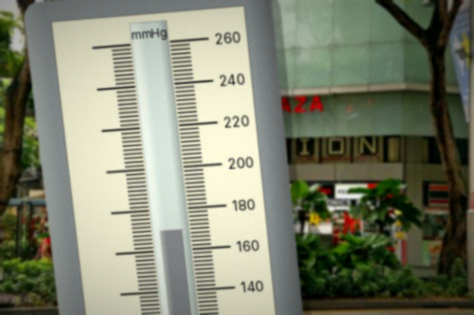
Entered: 170 mmHg
